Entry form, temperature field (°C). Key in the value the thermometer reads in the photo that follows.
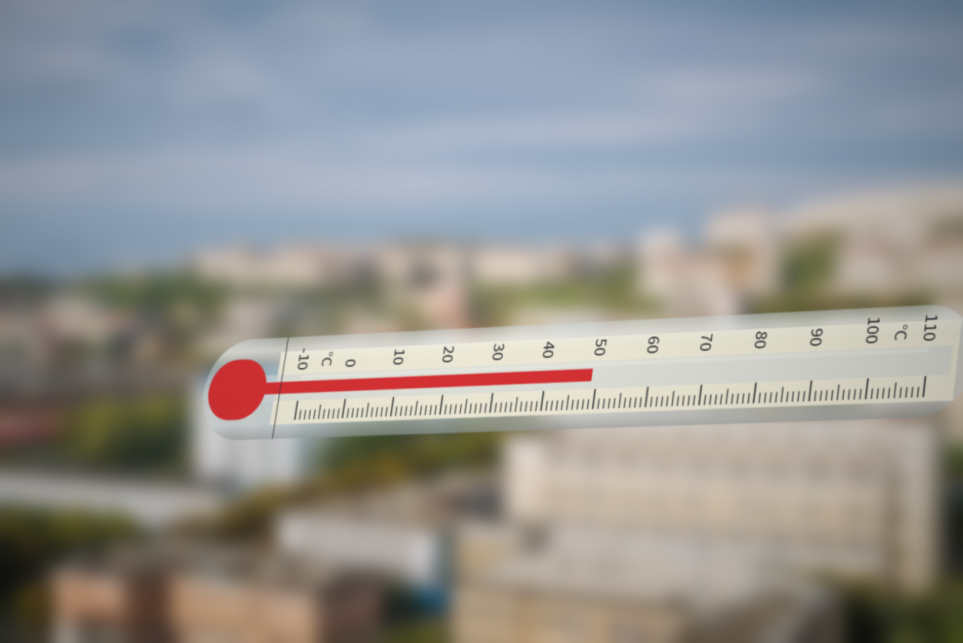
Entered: 49 °C
